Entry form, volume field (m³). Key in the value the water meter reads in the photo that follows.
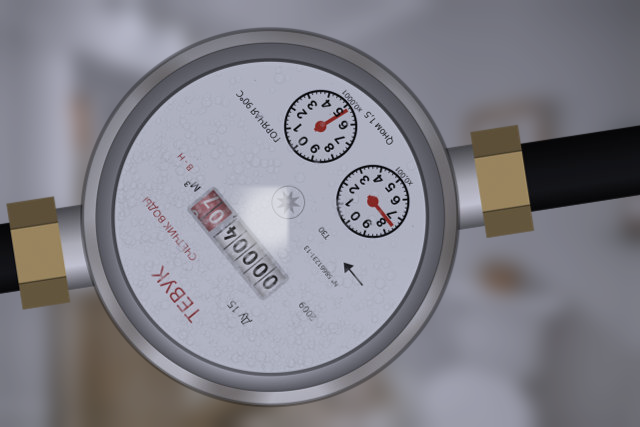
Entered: 4.0675 m³
